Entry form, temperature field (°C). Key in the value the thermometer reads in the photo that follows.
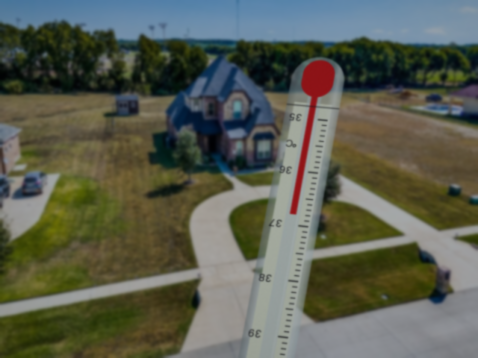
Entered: 36.8 °C
